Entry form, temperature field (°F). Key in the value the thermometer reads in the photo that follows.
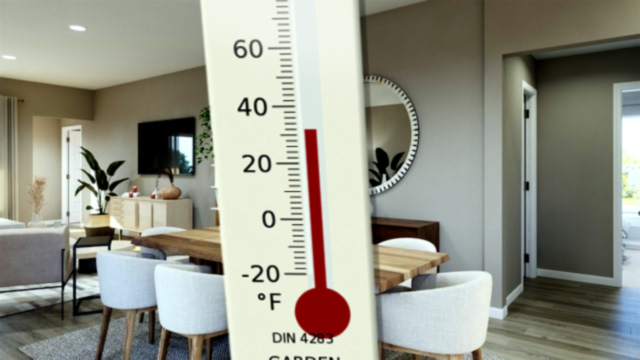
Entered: 32 °F
